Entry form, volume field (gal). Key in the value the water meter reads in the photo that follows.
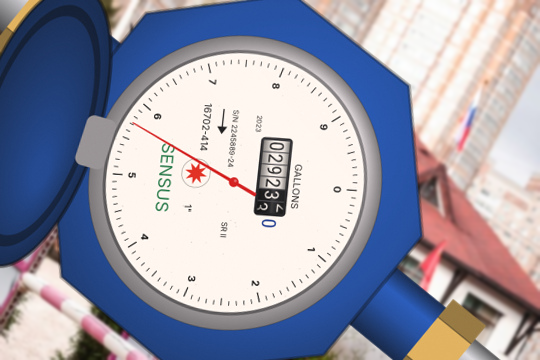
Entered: 292325.7 gal
